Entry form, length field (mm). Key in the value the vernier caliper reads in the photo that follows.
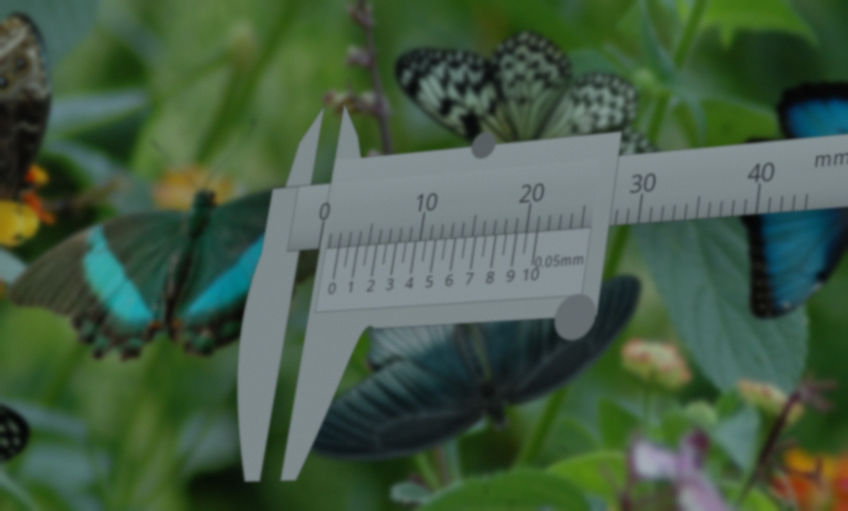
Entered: 2.0 mm
